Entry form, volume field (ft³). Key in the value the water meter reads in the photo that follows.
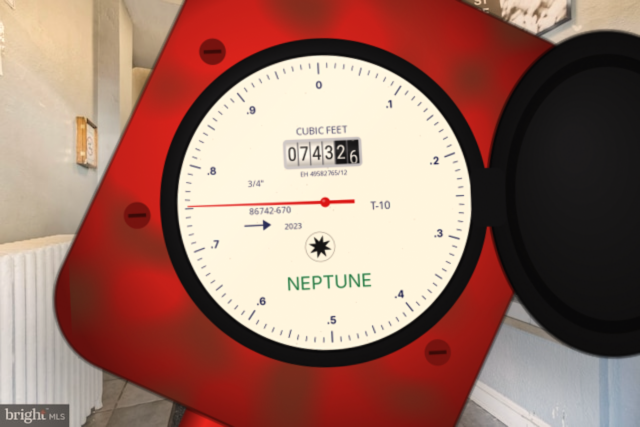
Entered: 74325.75 ft³
